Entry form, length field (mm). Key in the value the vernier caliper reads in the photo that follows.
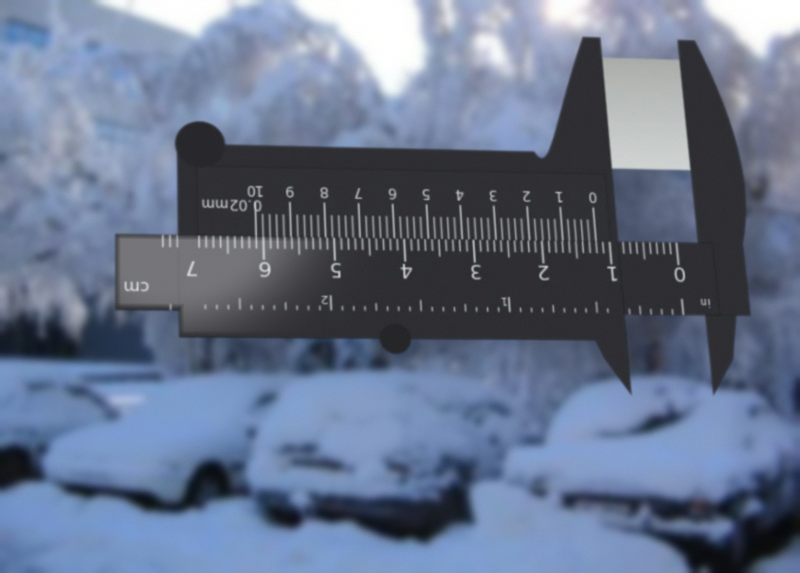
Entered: 12.0 mm
